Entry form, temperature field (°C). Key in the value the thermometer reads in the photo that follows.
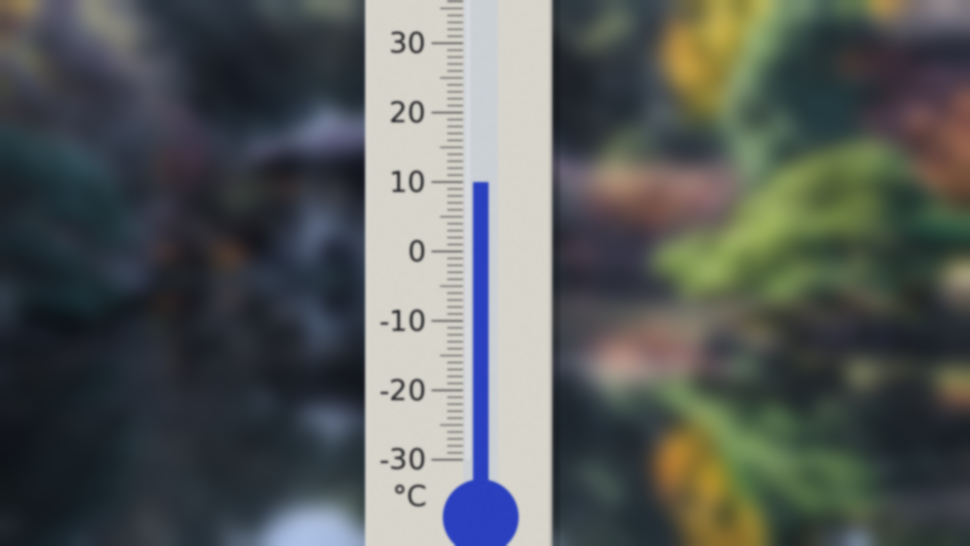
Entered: 10 °C
